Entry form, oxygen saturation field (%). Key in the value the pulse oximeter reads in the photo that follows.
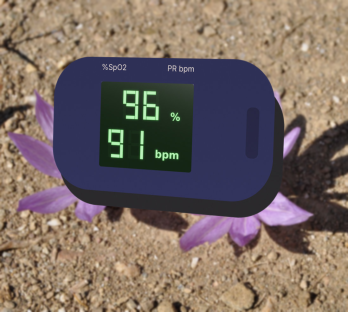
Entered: 96 %
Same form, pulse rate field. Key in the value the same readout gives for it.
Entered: 91 bpm
